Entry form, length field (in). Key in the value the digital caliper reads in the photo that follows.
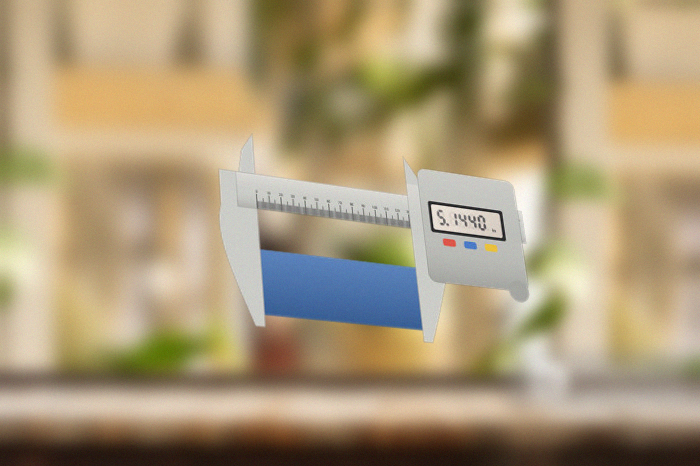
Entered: 5.1440 in
